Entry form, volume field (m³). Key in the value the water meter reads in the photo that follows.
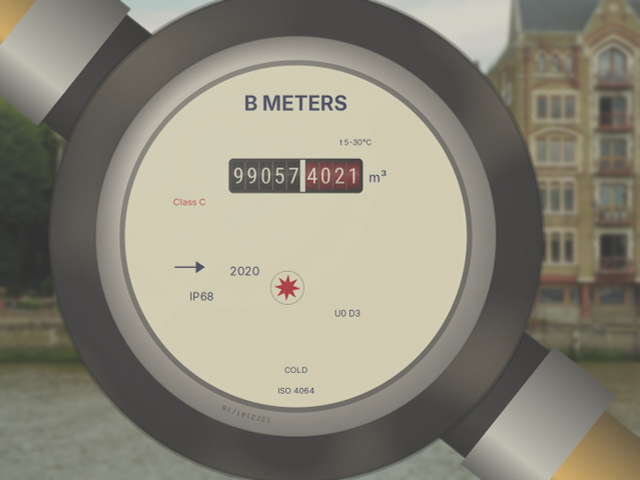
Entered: 99057.4021 m³
